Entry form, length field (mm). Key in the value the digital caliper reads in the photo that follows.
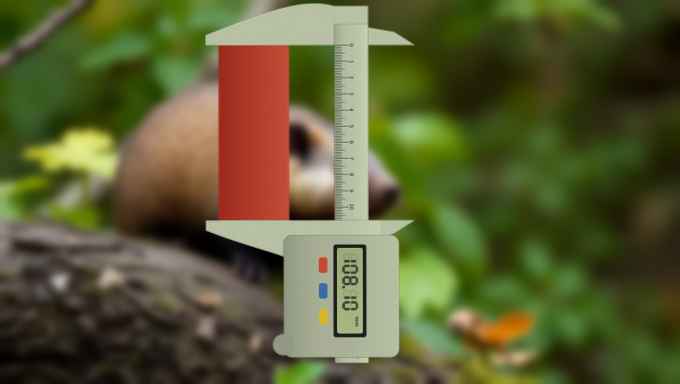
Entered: 108.10 mm
